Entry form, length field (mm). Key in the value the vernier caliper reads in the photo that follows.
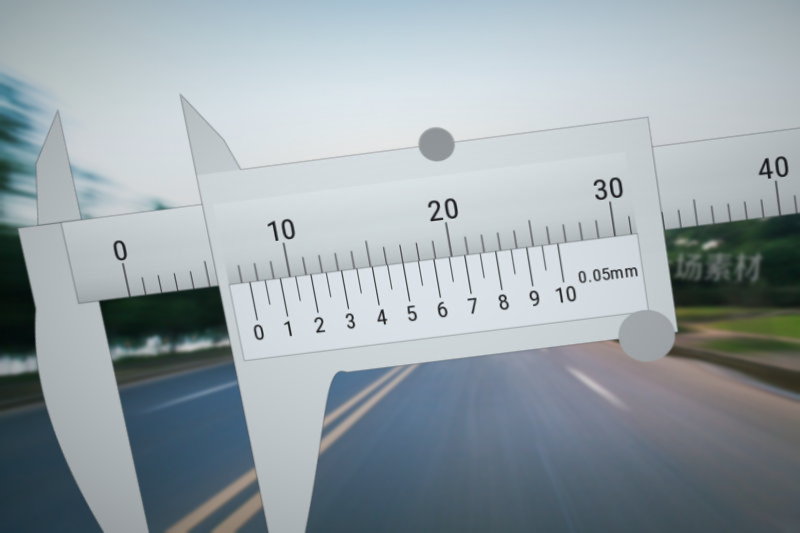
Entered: 7.5 mm
